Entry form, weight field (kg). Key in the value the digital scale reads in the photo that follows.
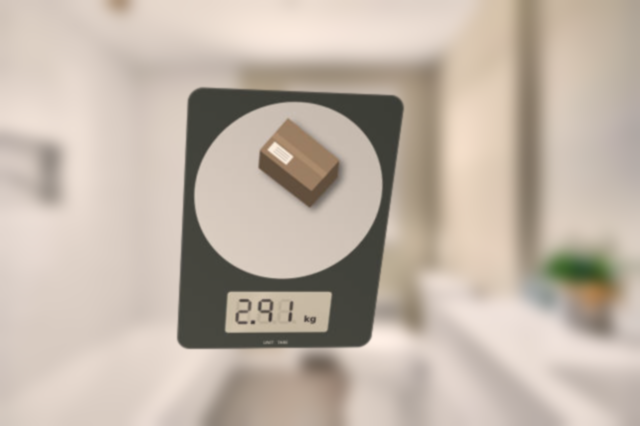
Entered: 2.91 kg
